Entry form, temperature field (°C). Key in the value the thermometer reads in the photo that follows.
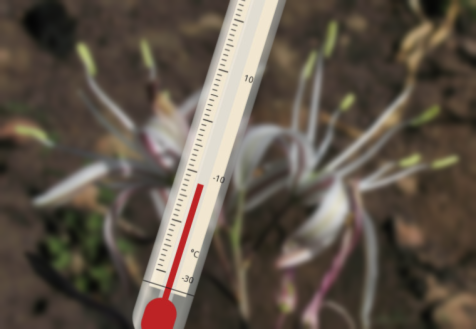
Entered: -12 °C
